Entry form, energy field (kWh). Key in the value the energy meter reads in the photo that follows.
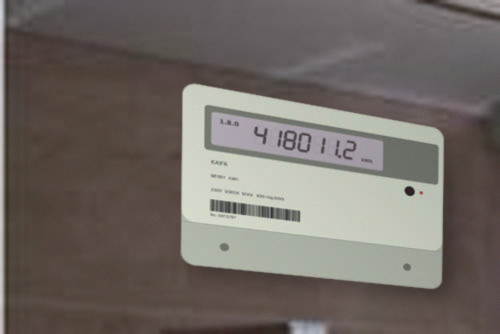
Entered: 418011.2 kWh
